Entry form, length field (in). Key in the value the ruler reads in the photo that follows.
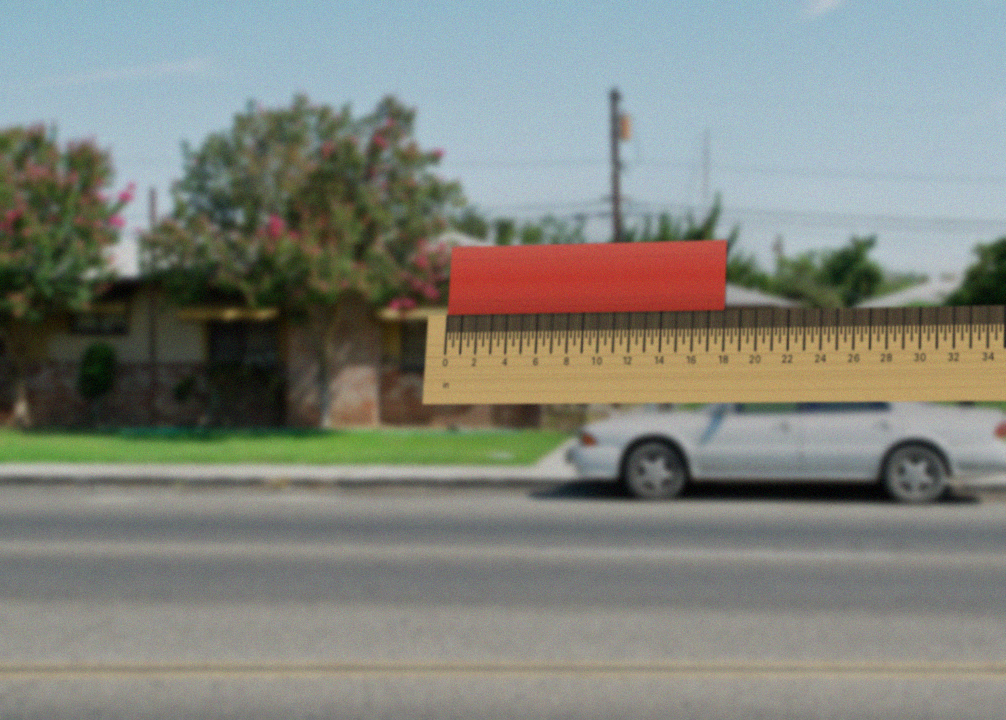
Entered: 18 in
